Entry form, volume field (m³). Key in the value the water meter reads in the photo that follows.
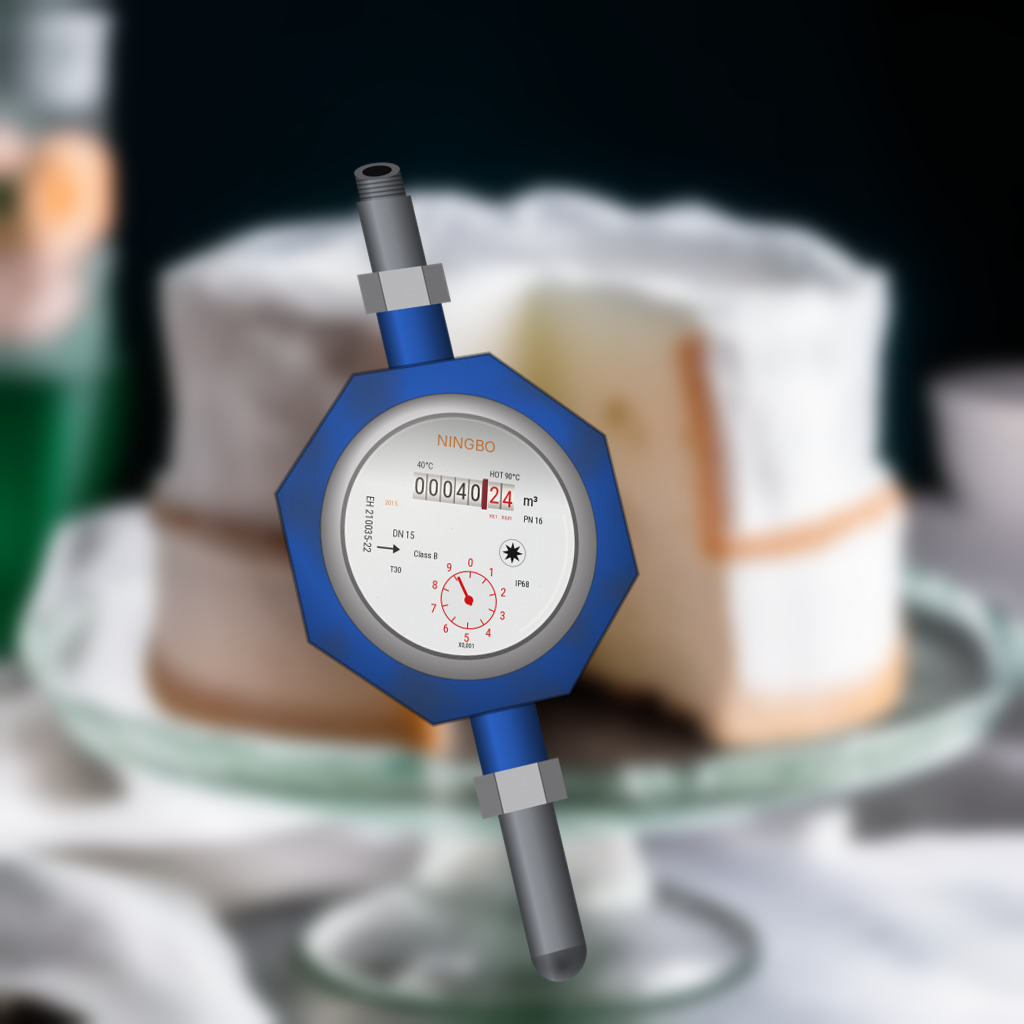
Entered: 40.239 m³
